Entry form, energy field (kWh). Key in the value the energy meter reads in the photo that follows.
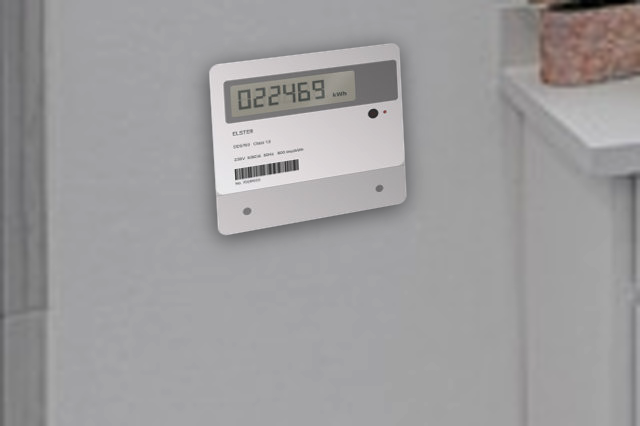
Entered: 22469 kWh
